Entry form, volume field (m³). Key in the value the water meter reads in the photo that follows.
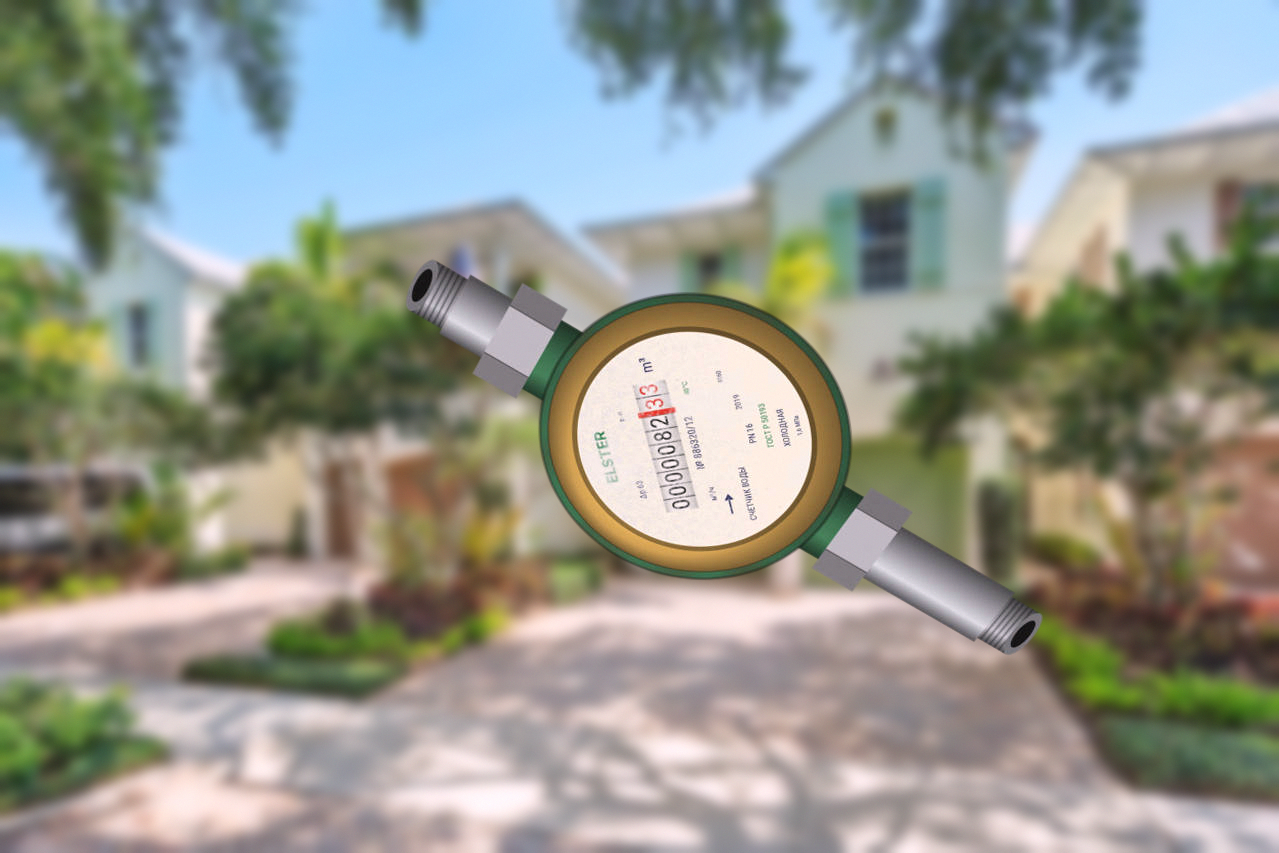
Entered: 82.33 m³
